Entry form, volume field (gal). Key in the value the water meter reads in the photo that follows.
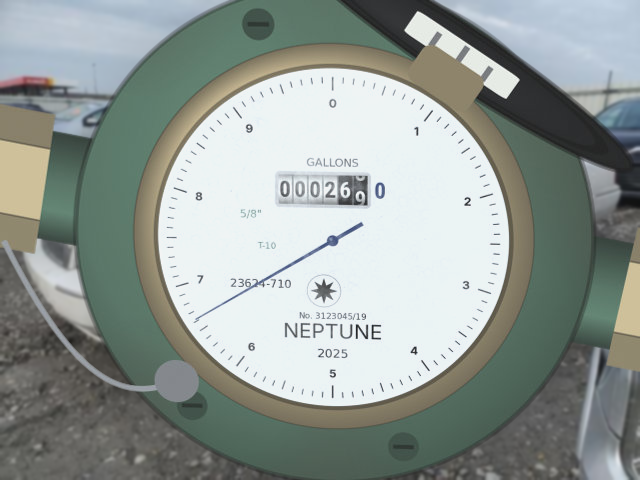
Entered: 2686.6 gal
